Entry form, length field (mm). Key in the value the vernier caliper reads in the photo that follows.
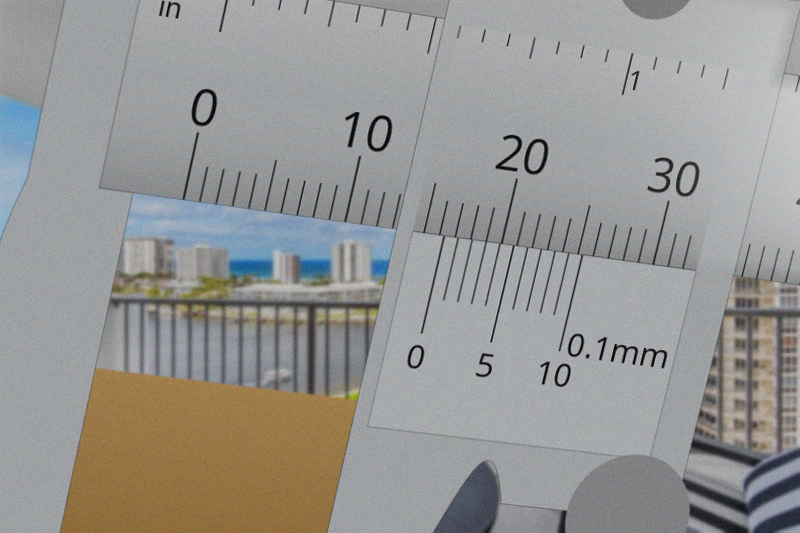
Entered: 16.3 mm
